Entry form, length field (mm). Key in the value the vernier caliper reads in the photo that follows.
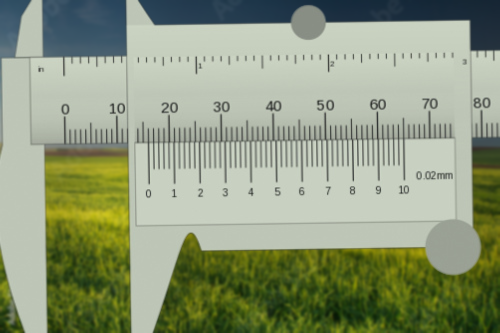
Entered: 16.0 mm
